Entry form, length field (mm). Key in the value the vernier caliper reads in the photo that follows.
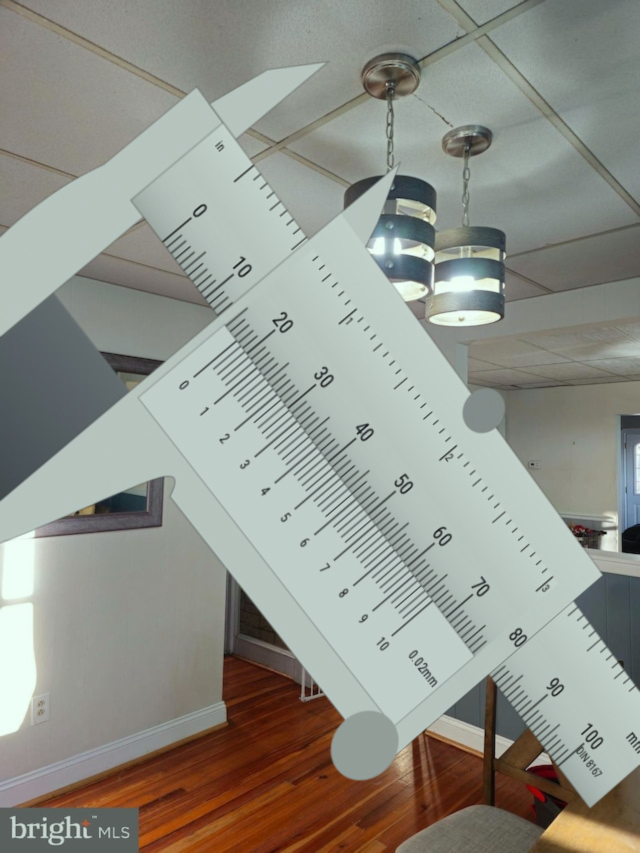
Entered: 17.6 mm
